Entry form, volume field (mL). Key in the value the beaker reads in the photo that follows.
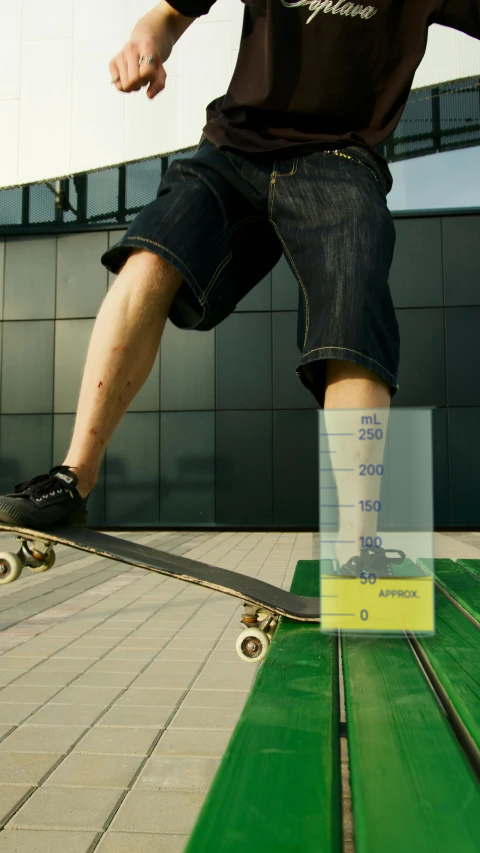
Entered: 50 mL
